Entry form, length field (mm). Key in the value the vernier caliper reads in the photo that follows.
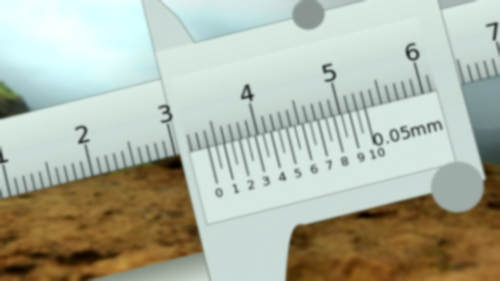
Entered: 34.0 mm
